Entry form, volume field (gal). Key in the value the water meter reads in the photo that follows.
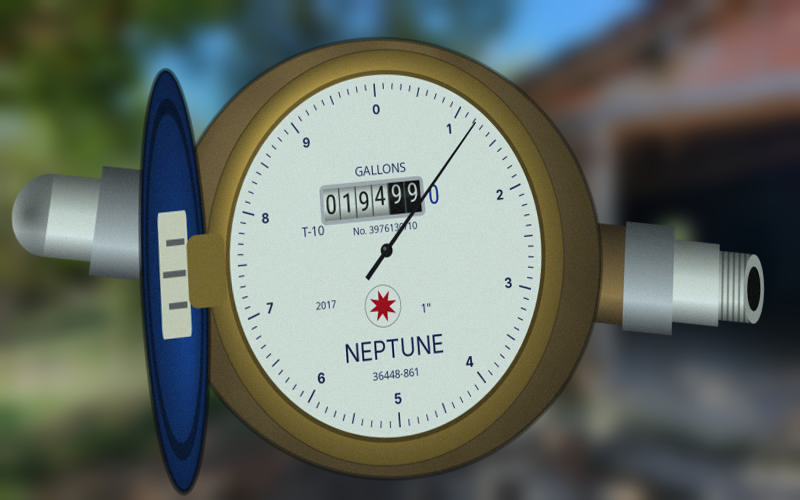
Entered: 194991.2 gal
